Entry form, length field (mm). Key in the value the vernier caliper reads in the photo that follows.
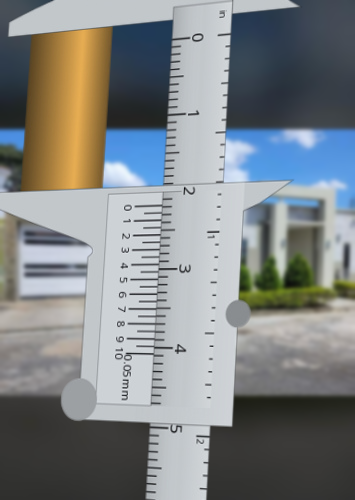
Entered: 21.8 mm
